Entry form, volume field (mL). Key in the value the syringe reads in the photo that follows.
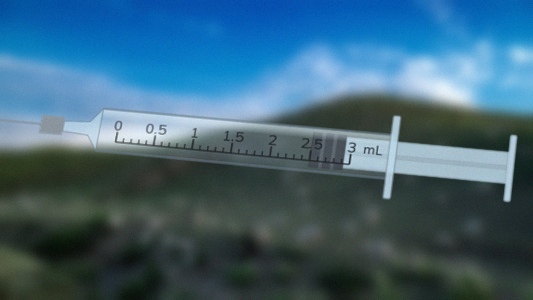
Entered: 2.5 mL
